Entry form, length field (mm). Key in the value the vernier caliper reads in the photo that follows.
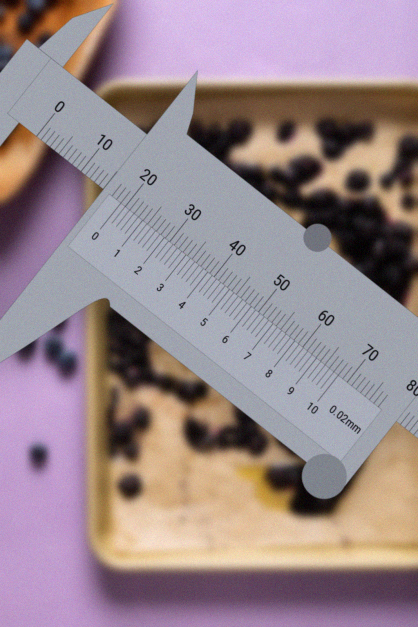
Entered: 19.0 mm
